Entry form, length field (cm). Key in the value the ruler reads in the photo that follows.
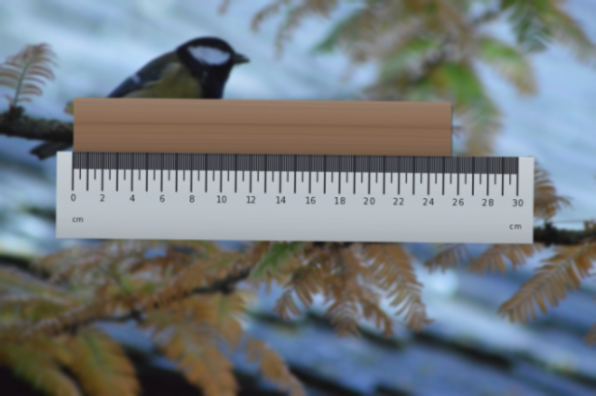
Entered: 25.5 cm
